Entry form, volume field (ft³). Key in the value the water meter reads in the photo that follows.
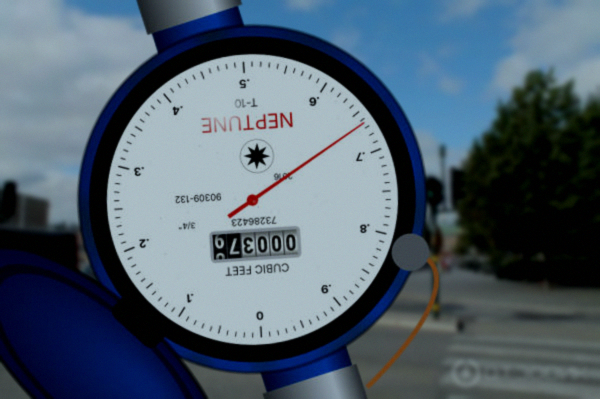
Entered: 378.66 ft³
